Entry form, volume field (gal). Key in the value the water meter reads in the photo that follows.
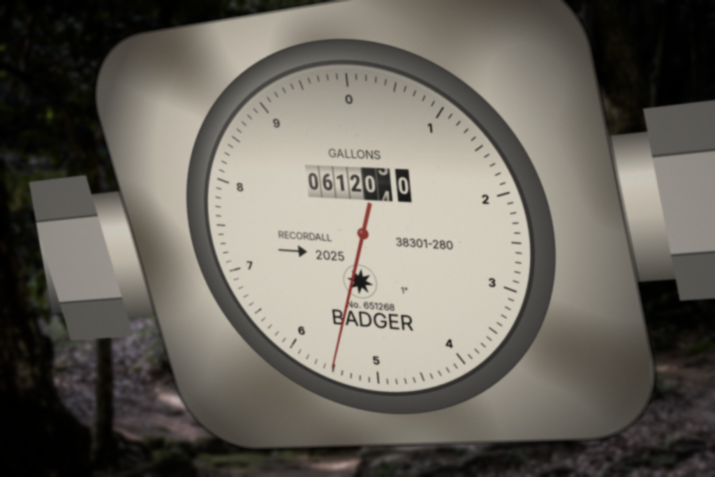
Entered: 612035.5 gal
